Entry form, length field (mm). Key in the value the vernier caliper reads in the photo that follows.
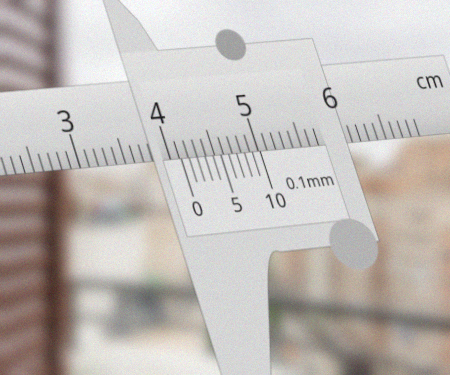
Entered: 41.2 mm
